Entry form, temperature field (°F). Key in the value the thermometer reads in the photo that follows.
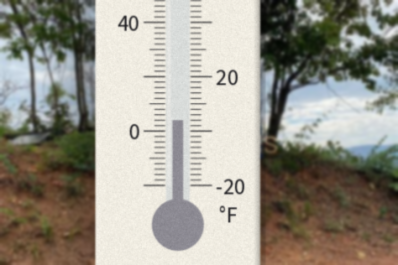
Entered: 4 °F
